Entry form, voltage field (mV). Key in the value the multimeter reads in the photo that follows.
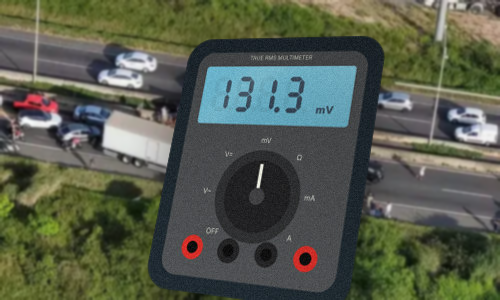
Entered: 131.3 mV
